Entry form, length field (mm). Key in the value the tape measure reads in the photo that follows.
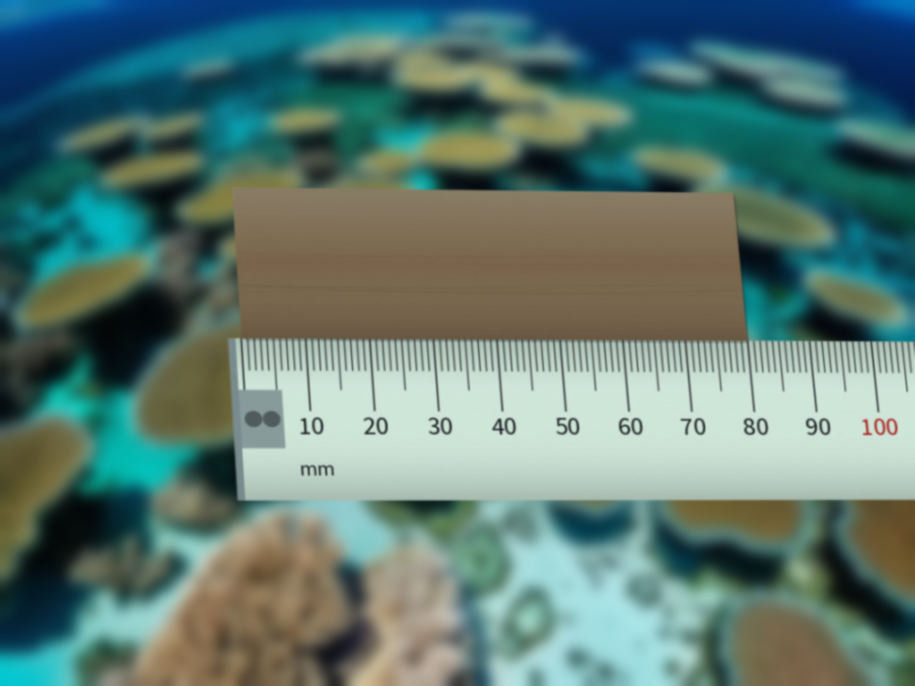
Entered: 80 mm
